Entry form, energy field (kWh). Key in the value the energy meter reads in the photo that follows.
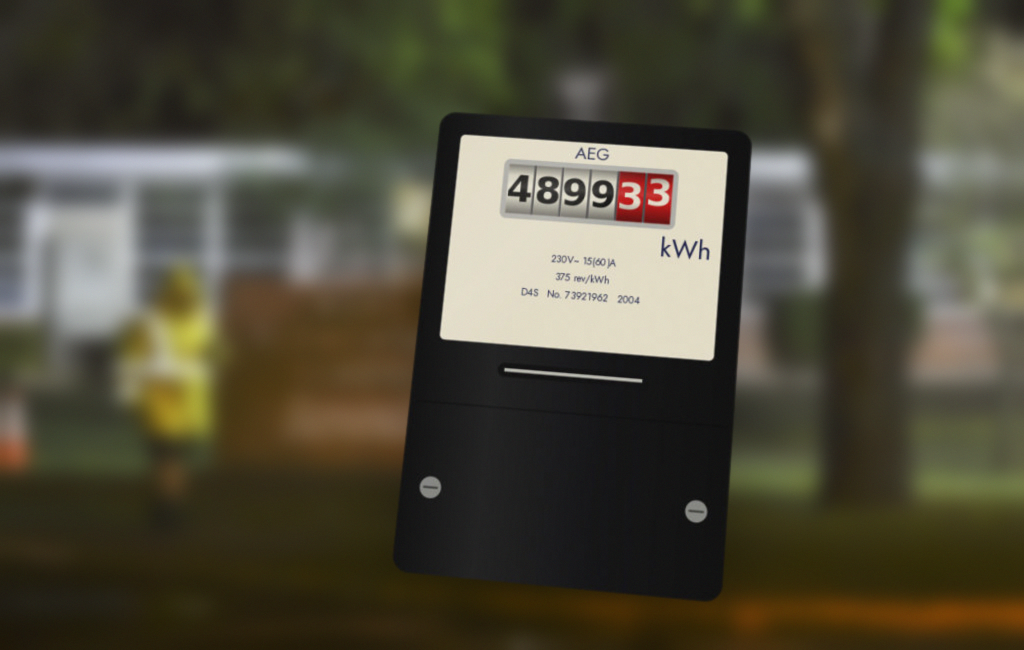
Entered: 4899.33 kWh
